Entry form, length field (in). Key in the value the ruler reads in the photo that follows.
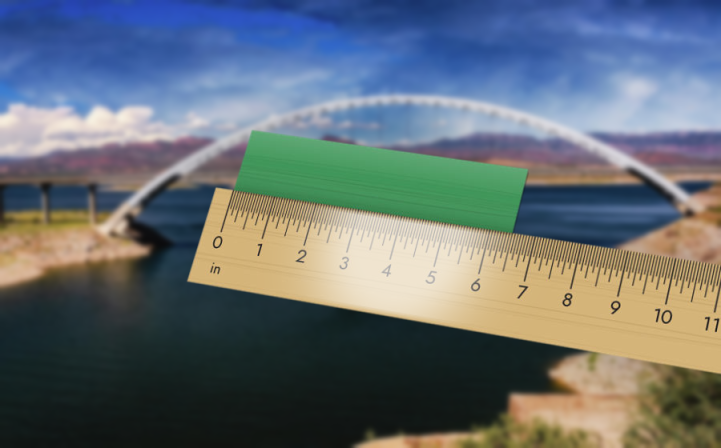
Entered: 6.5 in
